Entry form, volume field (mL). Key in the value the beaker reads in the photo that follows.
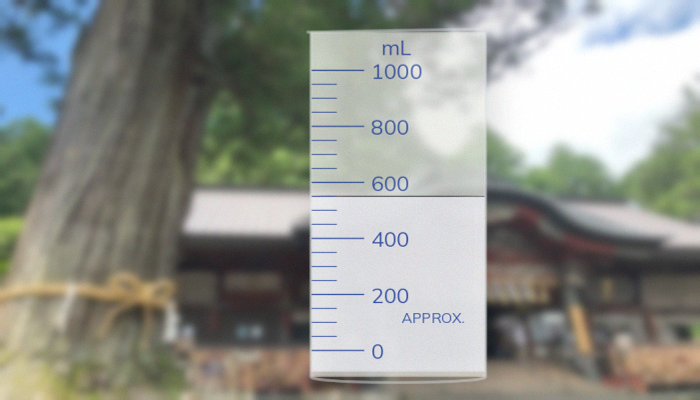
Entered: 550 mL
